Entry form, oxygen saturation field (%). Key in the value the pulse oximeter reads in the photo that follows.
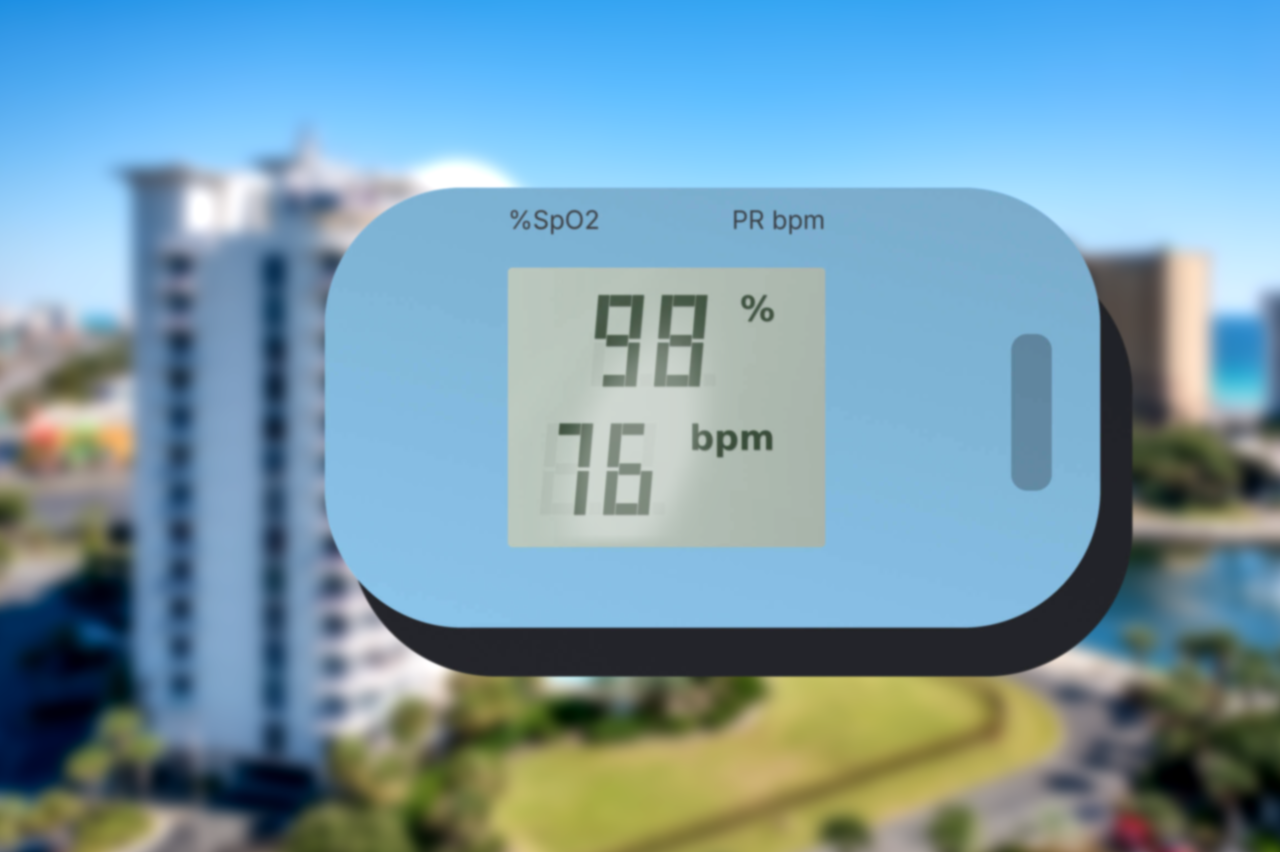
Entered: 98 %
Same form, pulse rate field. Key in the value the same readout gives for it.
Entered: 76 bpm
